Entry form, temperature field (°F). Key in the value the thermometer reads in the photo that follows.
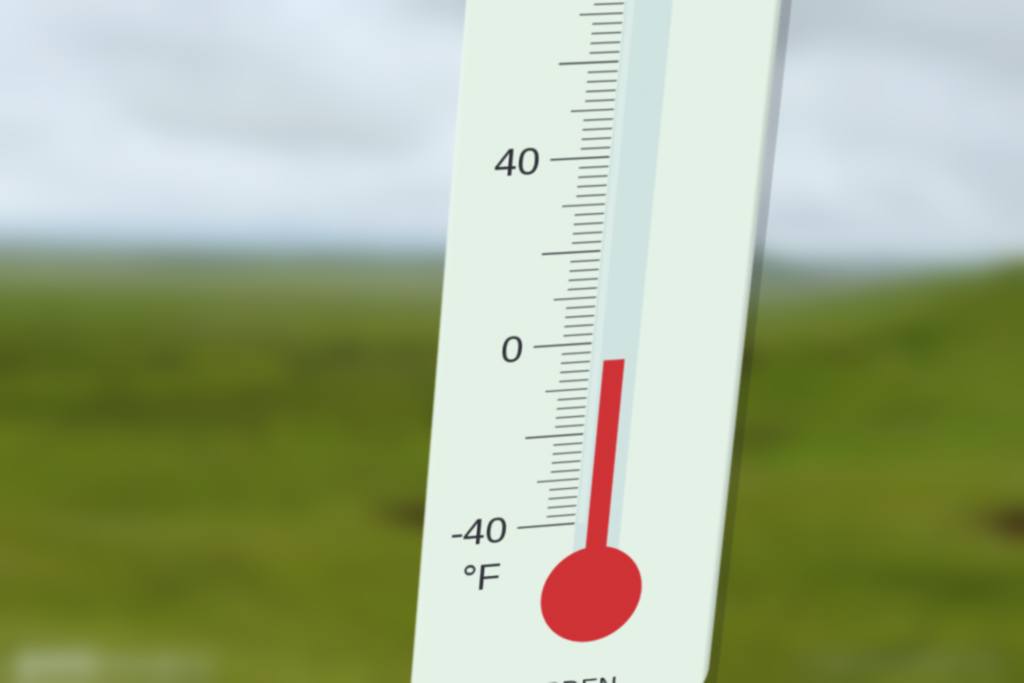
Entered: -4 °F
